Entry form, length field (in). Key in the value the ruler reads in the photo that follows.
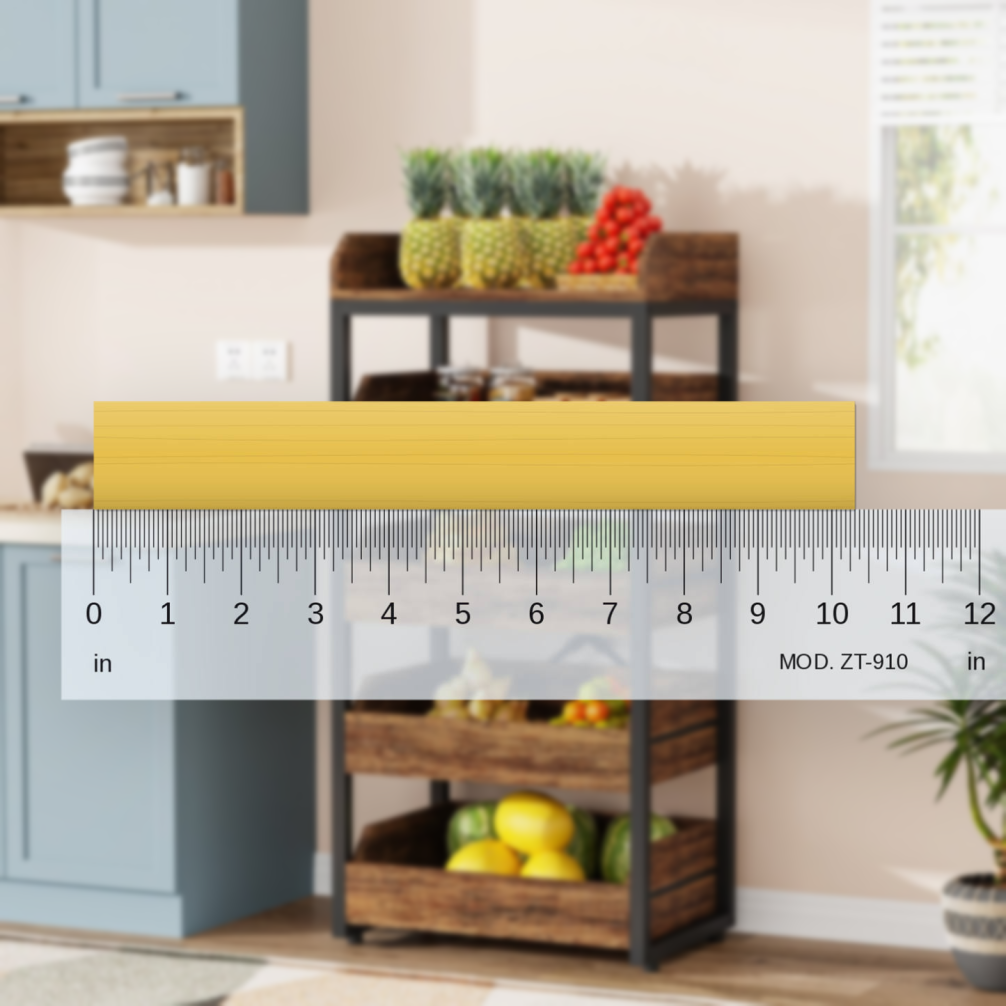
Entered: 10.3125 in
